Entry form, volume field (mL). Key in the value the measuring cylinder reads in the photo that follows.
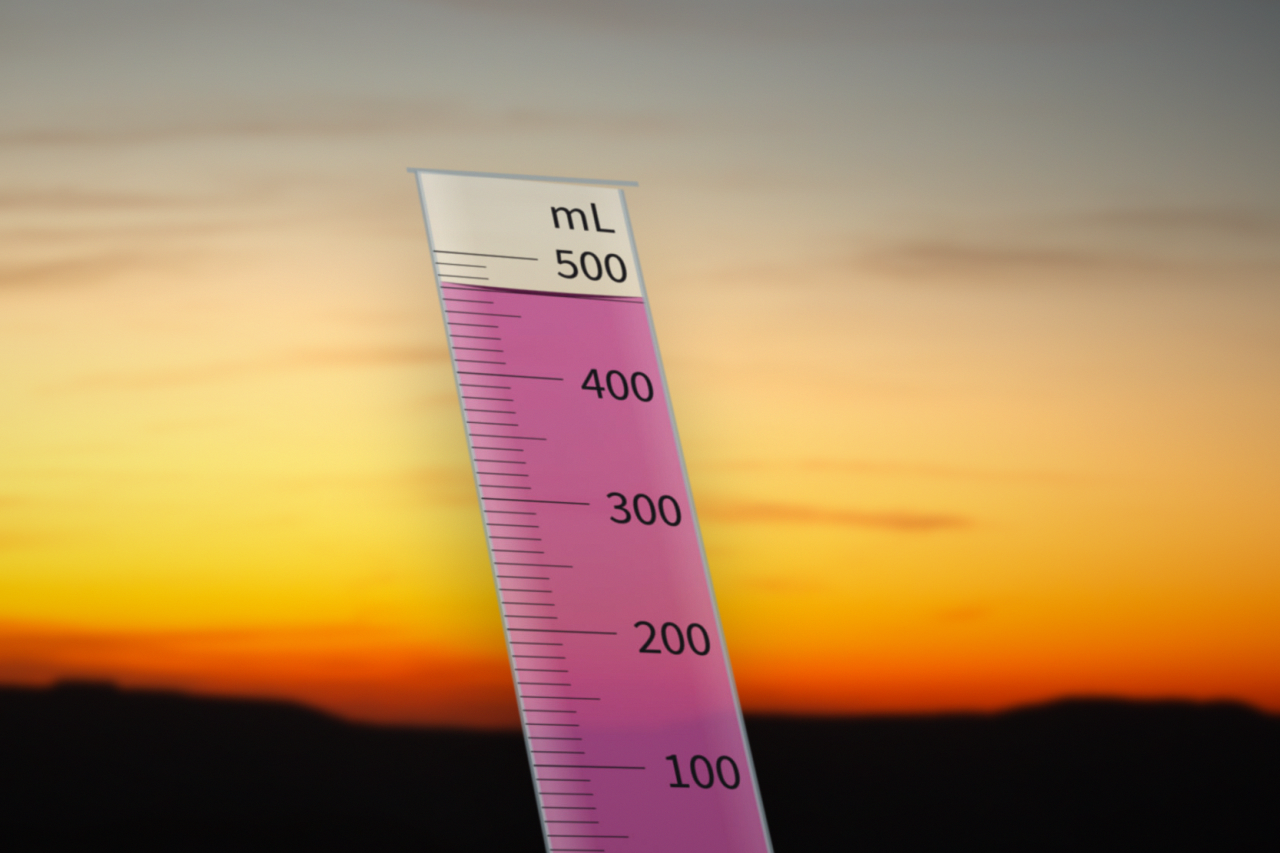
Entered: 470 mL
